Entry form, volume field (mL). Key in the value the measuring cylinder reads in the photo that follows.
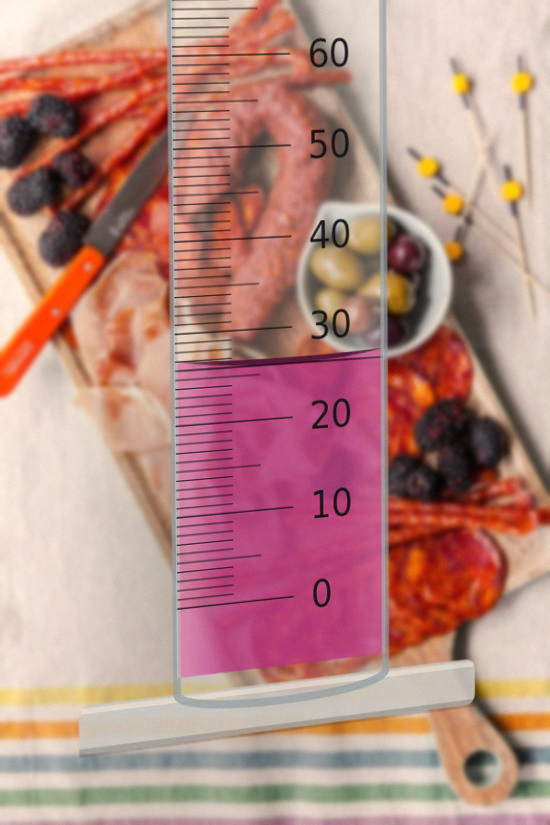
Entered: 26 mL
